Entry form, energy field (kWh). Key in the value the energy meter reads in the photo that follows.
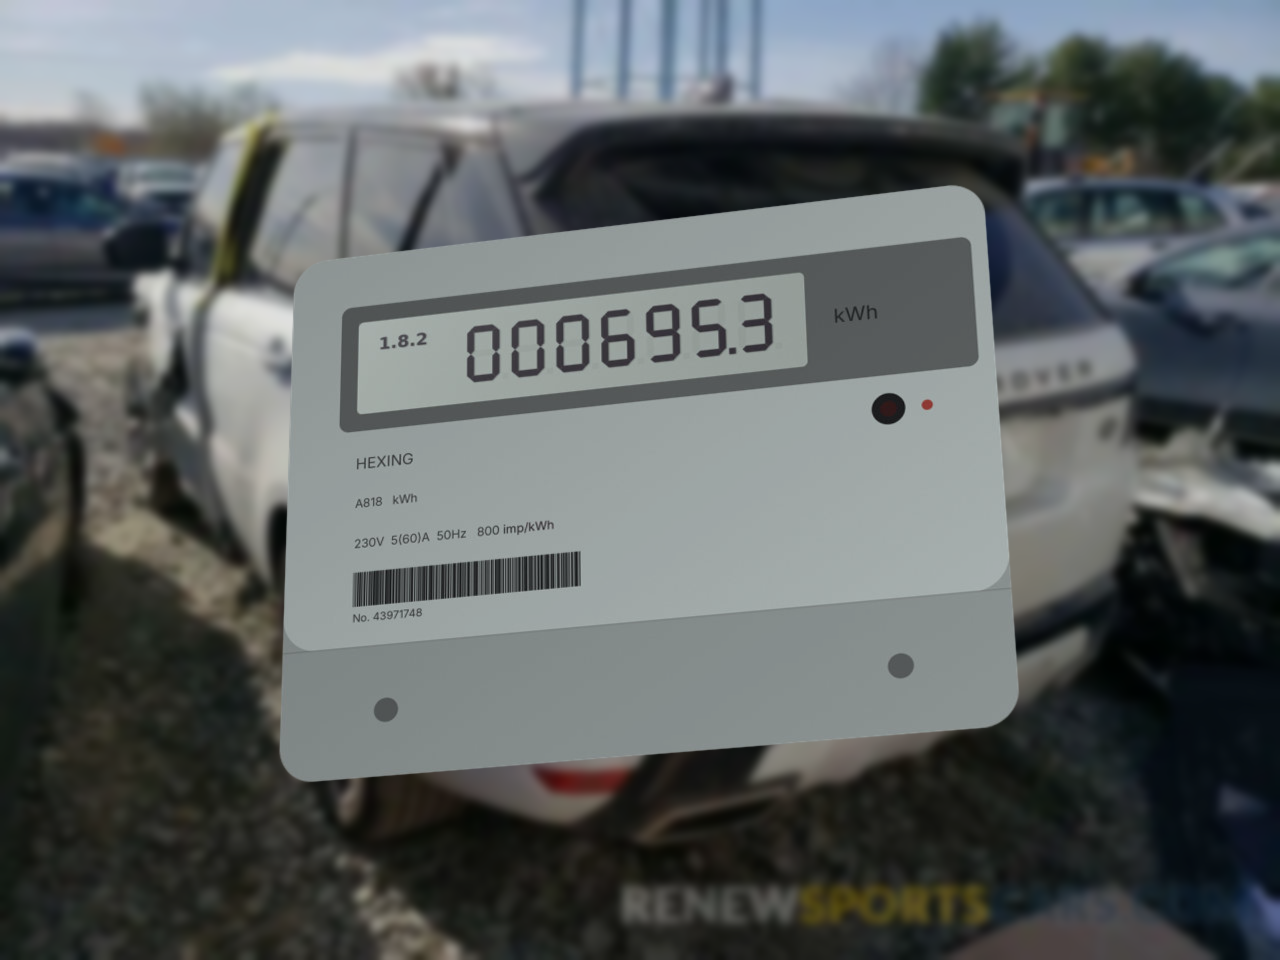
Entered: 695.3 kWh
